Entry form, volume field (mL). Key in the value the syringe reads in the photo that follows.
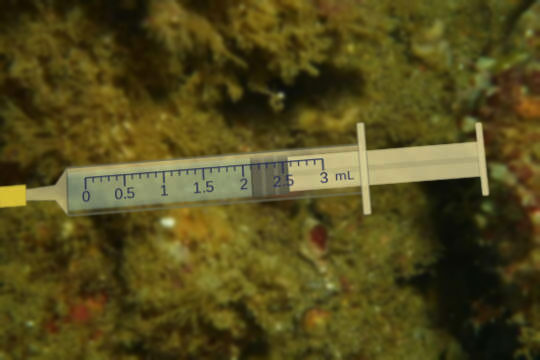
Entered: 2.1 mL
